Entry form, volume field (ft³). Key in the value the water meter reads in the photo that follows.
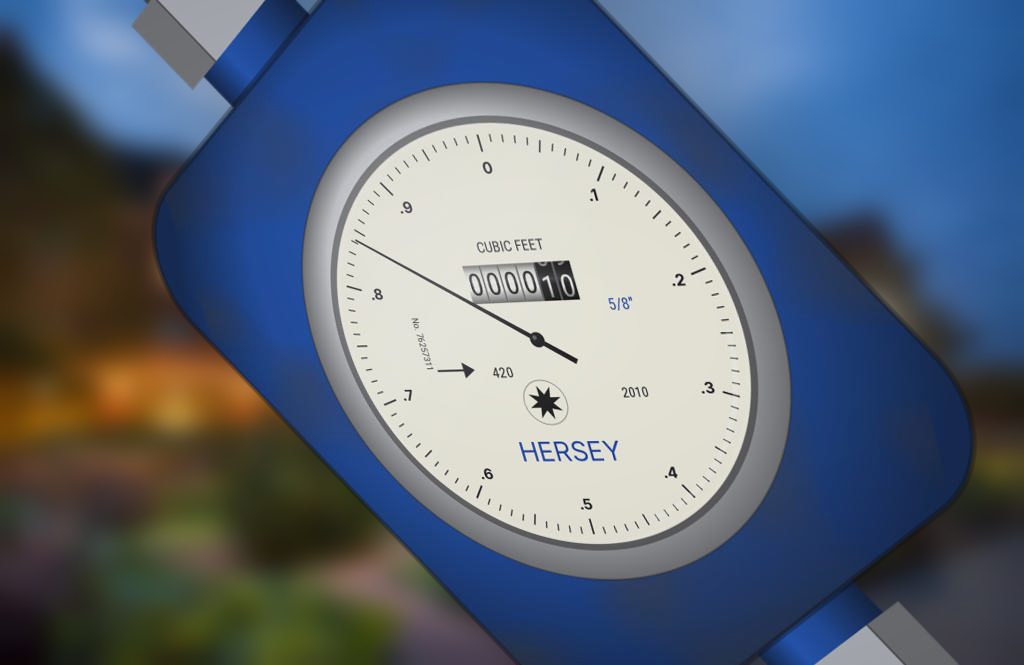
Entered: 9.84 ft³
